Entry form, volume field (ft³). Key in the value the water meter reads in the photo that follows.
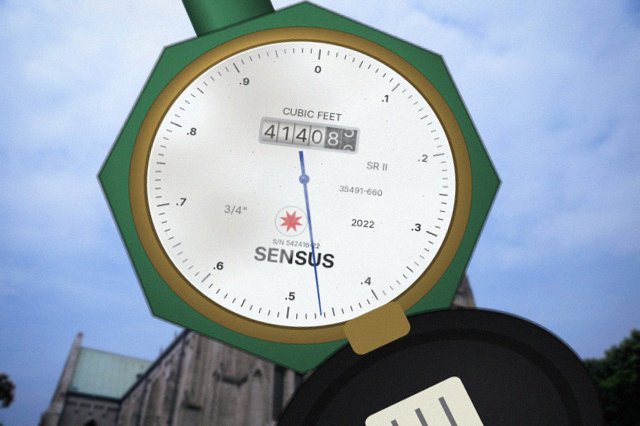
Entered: 414085.46 ft³
